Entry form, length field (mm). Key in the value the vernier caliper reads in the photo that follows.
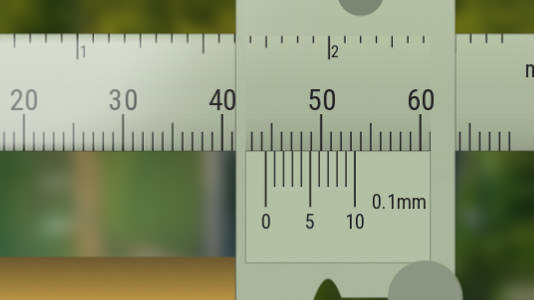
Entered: 44.4 mm
